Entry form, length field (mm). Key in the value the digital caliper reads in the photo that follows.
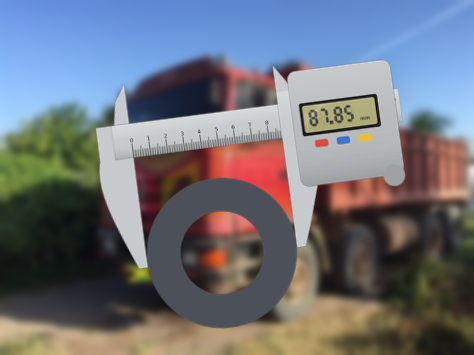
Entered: 87.85 mm
